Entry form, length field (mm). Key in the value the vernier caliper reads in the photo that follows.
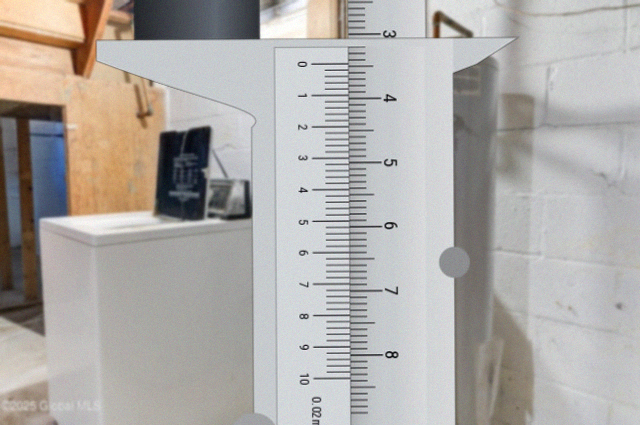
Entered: 34.6 mm
